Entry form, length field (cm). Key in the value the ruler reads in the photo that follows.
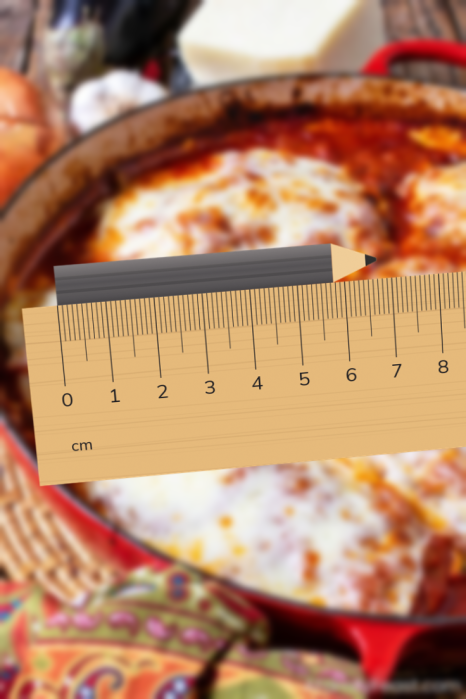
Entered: 6.7 cm
